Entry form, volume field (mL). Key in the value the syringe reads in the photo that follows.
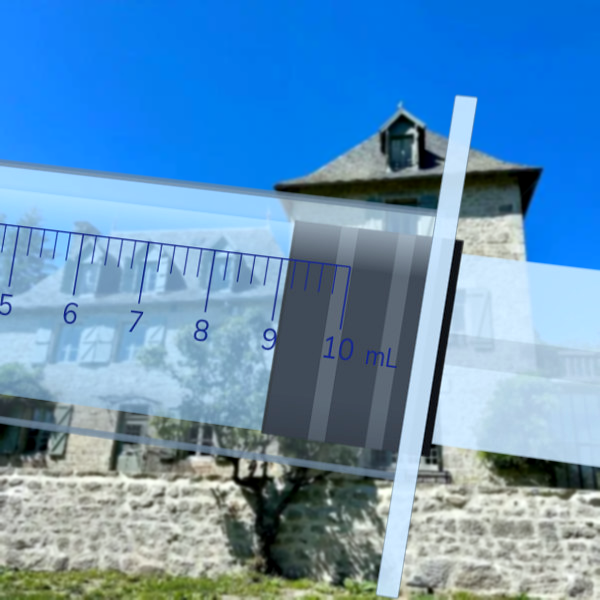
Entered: 9.1 mL
